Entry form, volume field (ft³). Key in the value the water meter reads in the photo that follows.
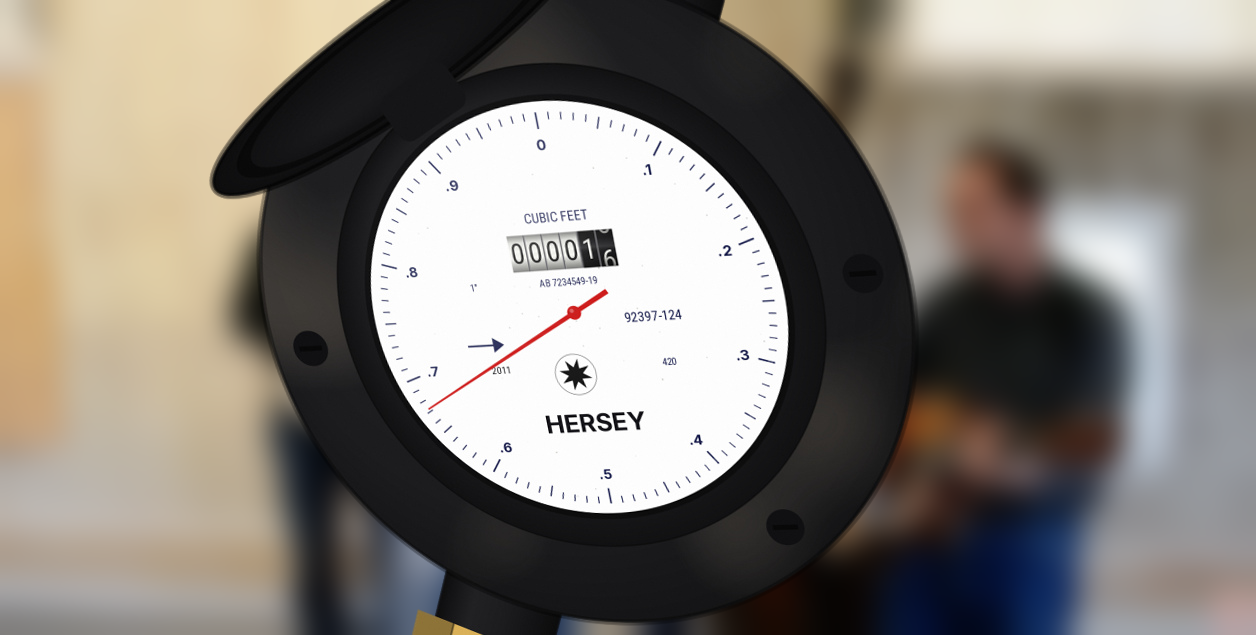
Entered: 15.67 ft³
